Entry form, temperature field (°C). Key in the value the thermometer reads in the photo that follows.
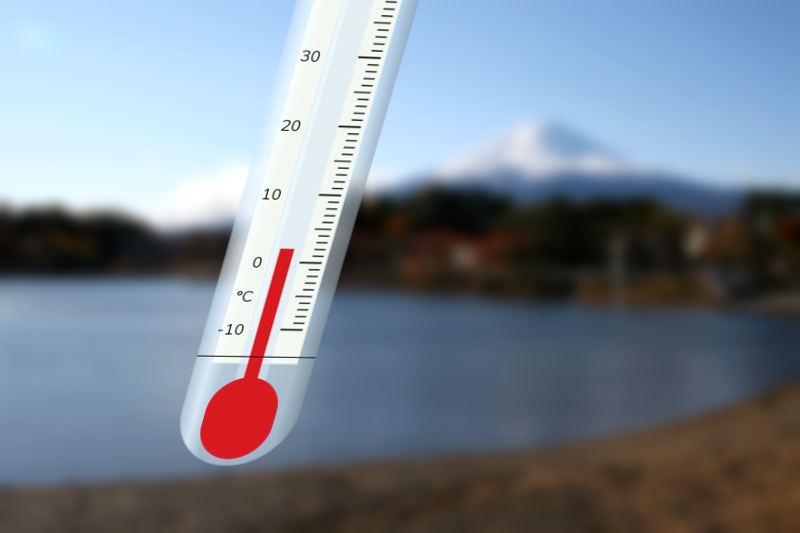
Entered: 2 °C
